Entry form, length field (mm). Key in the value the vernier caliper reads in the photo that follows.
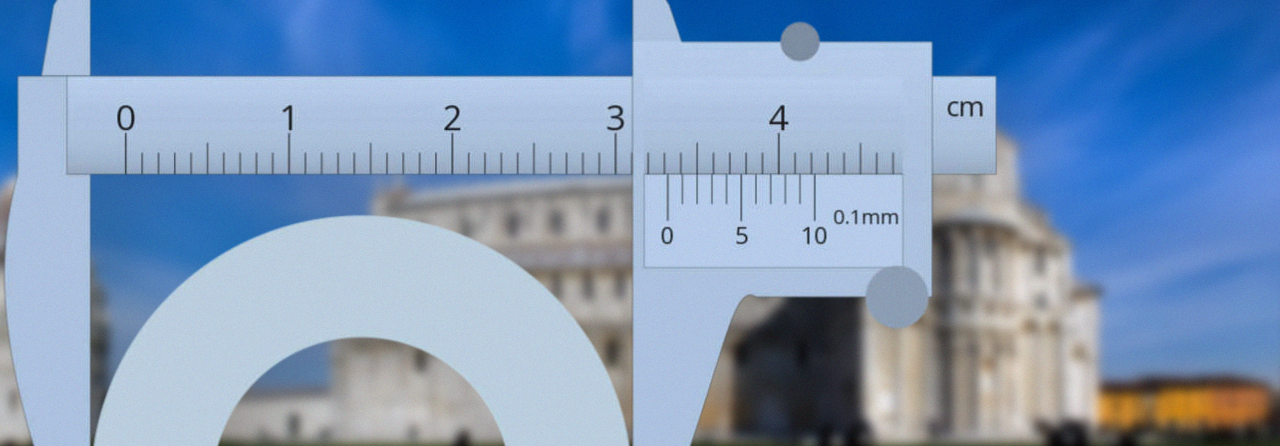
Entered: 33.2 mm
